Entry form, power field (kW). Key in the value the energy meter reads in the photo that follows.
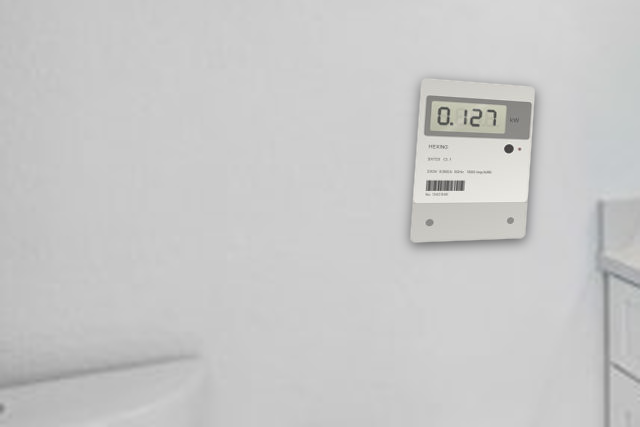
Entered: 0.127 kW
